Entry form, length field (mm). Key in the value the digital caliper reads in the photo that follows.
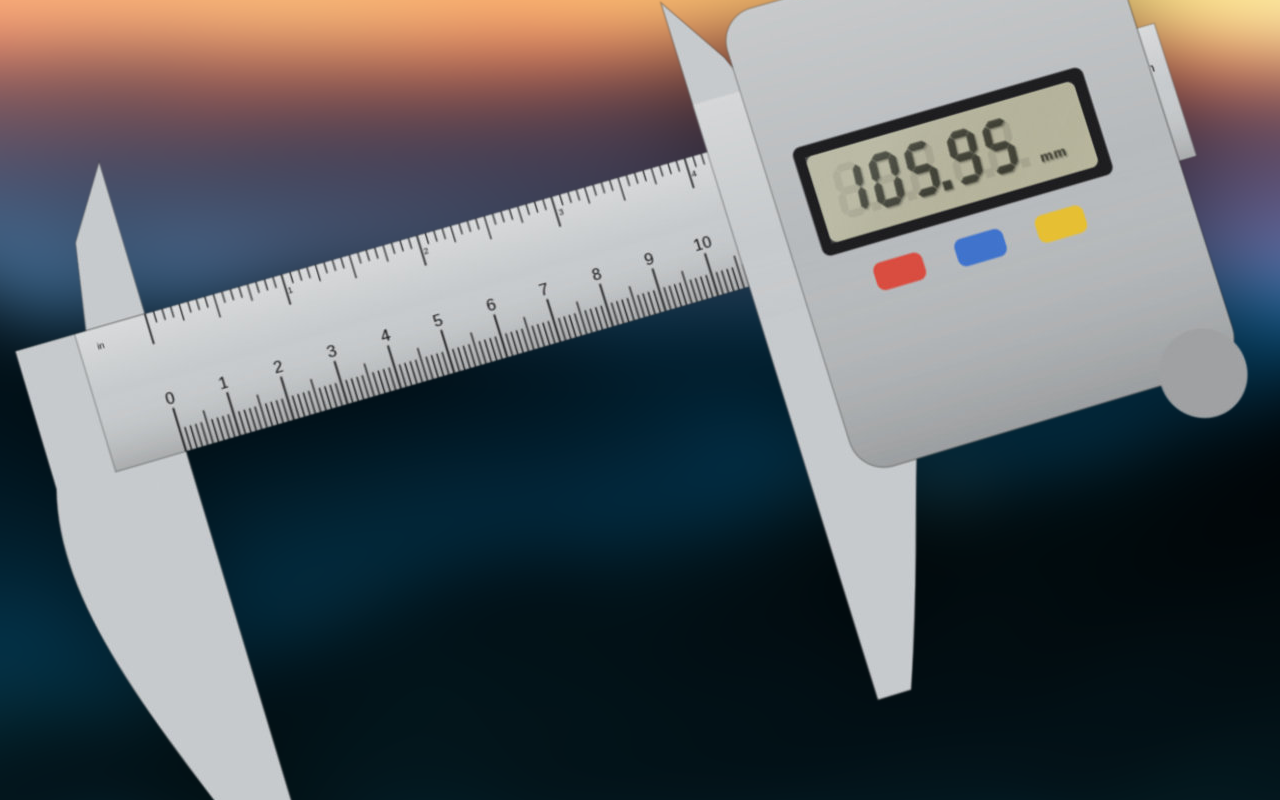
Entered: 105.95 mm
